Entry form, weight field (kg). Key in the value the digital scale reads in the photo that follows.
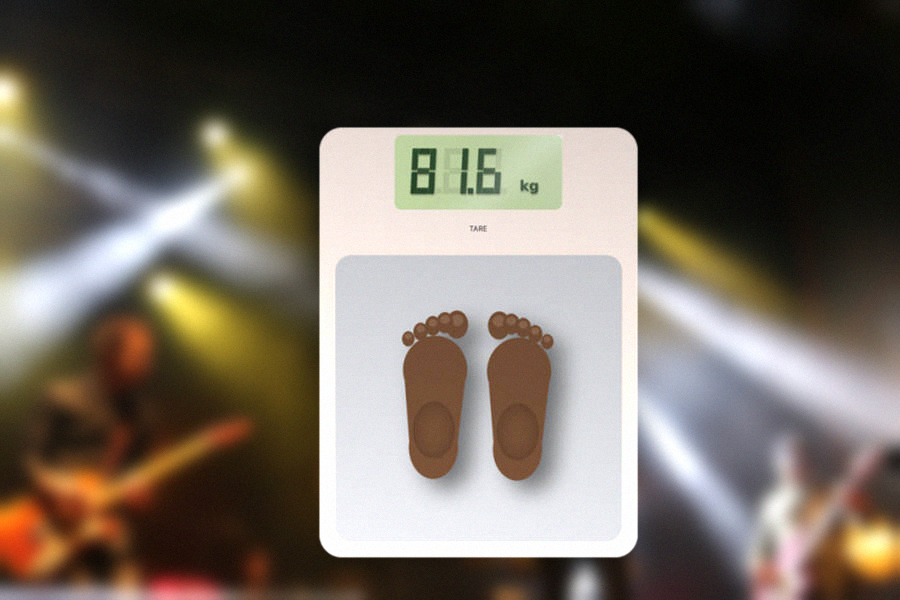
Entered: 81.6 kg
